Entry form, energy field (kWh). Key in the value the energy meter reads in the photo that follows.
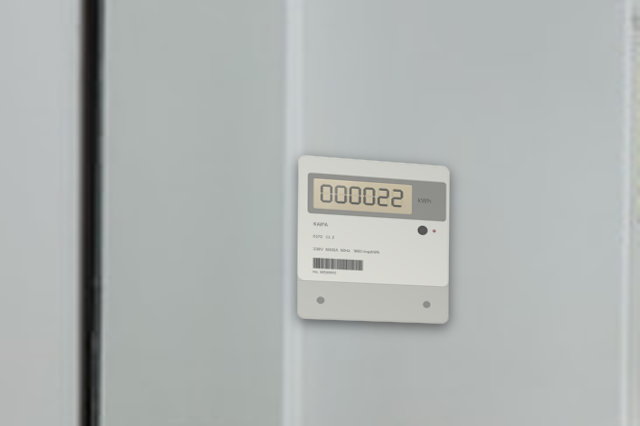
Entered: 22 kWh
